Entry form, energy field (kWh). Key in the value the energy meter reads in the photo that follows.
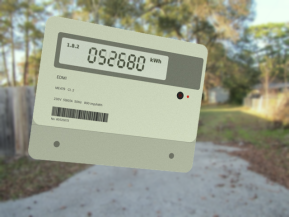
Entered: 52680 kWh
